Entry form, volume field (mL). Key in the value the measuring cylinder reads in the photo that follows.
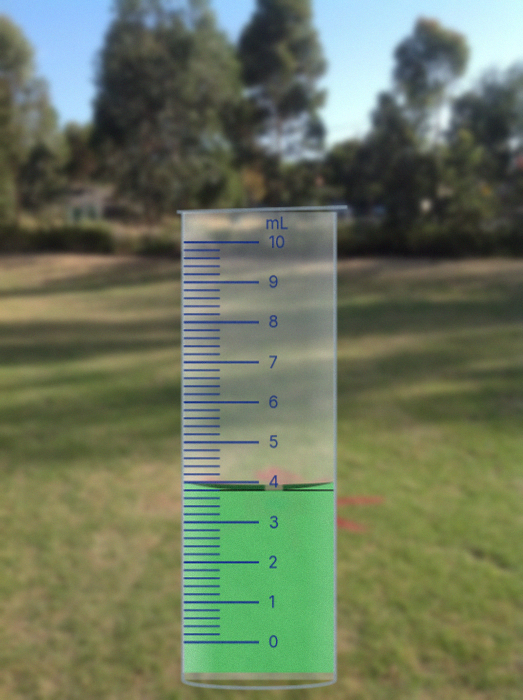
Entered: 3.8 mL
